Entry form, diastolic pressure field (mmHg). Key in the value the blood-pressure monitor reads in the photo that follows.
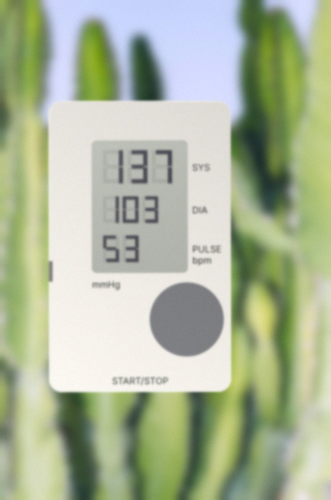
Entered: 103 mmHg
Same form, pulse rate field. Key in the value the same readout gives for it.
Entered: 53 bpm
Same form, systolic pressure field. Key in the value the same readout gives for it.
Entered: 137 mmHg
